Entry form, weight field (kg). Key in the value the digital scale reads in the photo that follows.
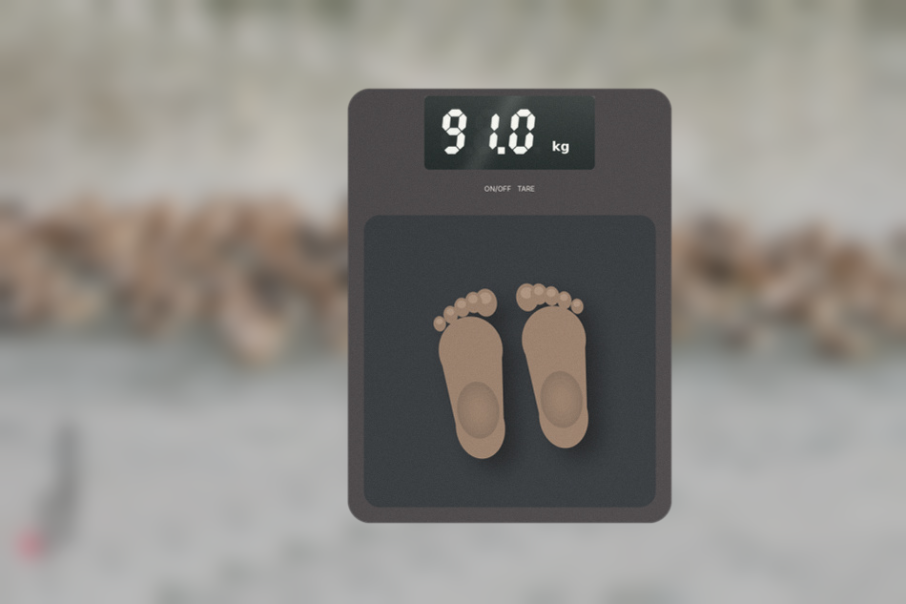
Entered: 91.0 kg
